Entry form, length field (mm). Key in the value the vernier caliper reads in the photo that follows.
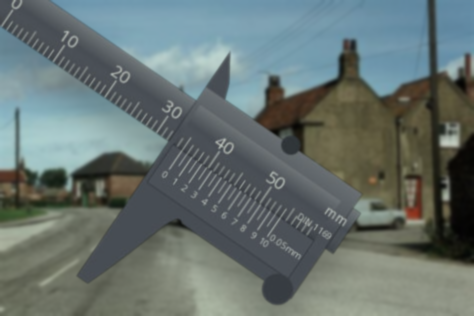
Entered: 35.0 mm
